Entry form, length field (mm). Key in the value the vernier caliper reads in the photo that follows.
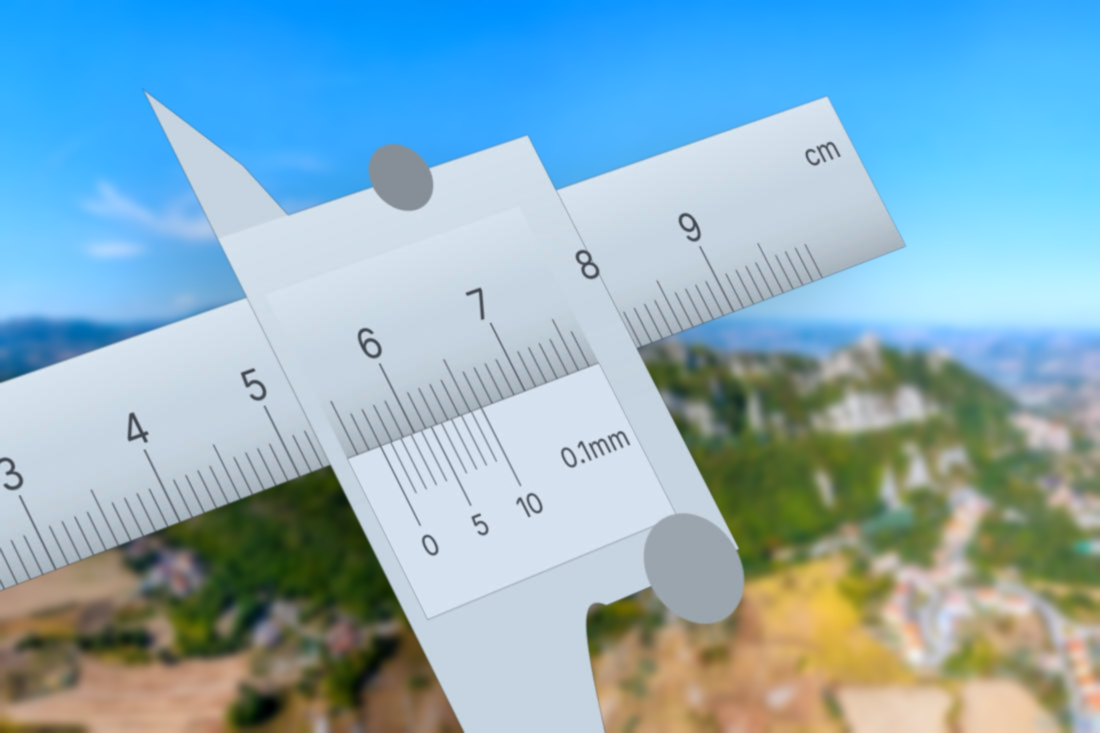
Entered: 57.0 mm
